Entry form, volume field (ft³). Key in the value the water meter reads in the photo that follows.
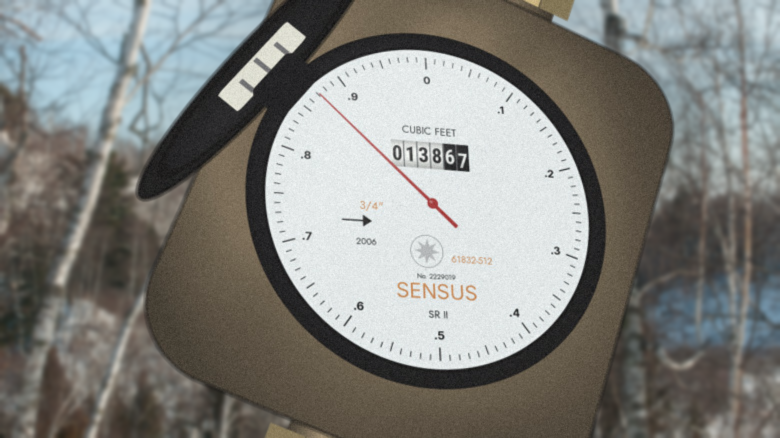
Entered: 13866.87 ft³
